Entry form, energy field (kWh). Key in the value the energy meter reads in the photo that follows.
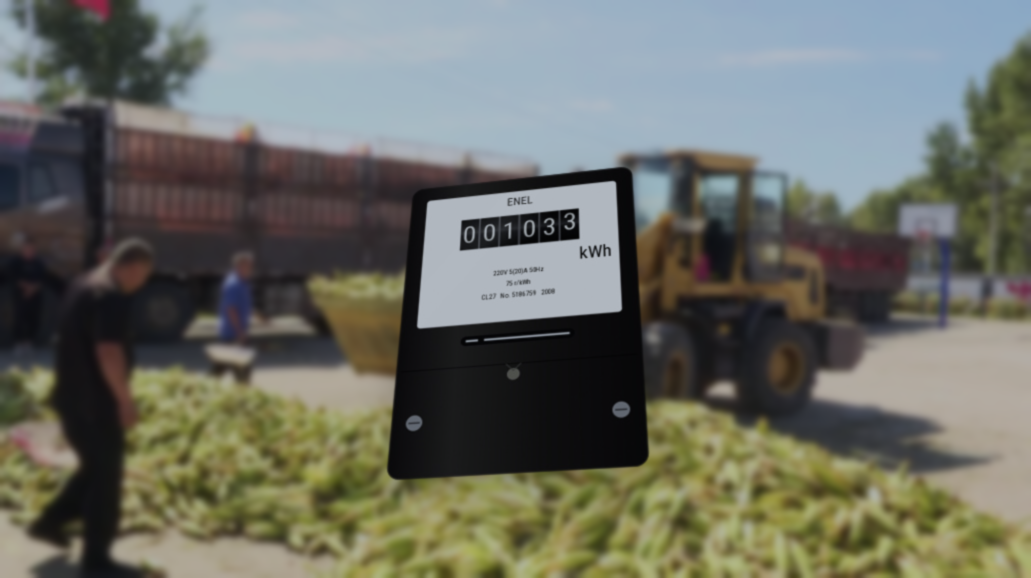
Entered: 1033 kWh
